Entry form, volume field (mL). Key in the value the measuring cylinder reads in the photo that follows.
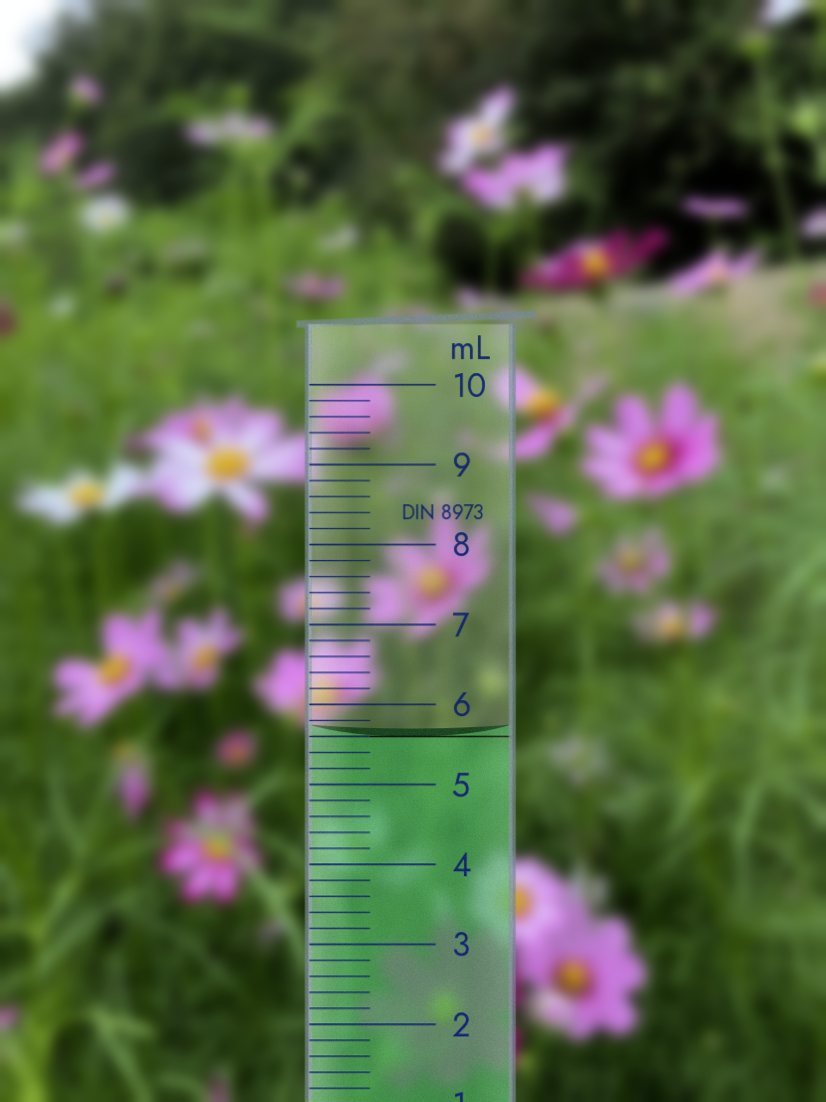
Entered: 5.6 mL
